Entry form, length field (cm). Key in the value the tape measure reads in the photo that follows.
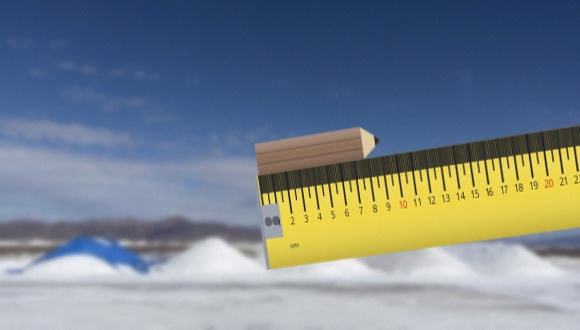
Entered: 9 cm
